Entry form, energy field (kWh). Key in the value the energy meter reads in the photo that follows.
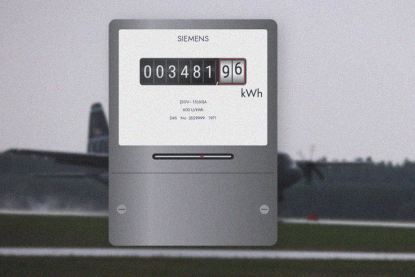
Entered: 3481.96 kWh
